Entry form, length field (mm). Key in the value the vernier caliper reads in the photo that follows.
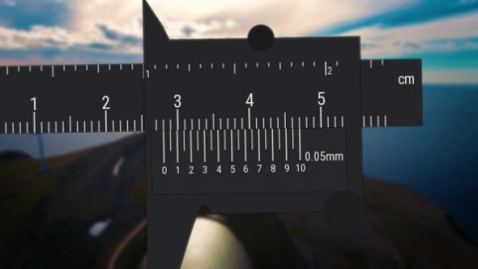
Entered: 28.0 mm
